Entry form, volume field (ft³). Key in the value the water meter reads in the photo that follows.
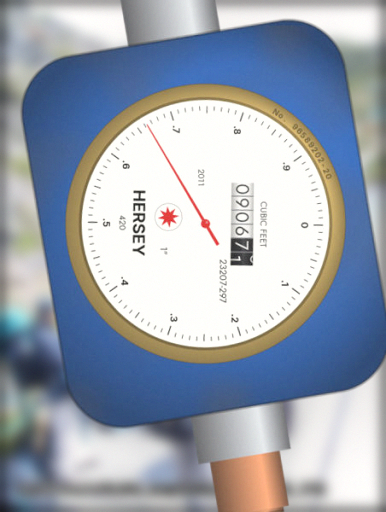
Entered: 90670.66 ft³
